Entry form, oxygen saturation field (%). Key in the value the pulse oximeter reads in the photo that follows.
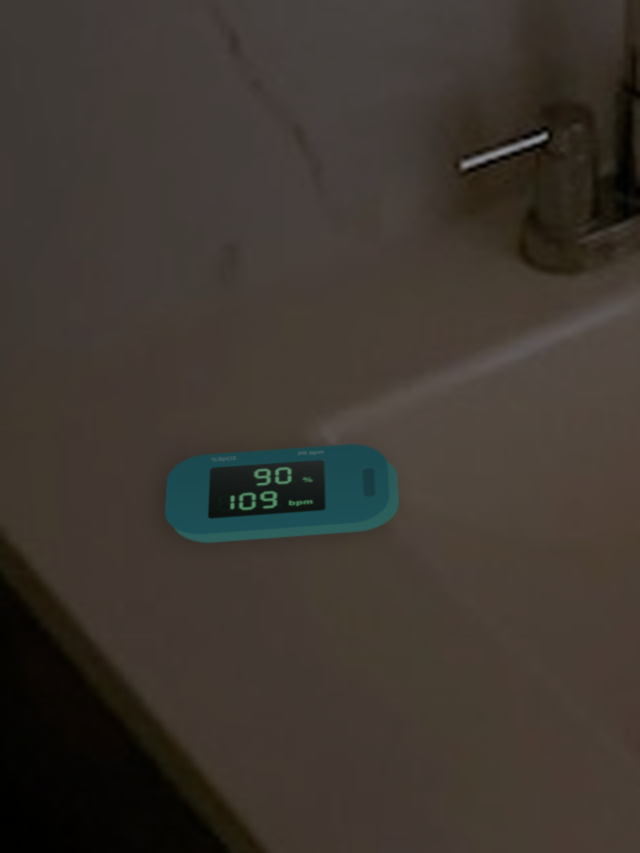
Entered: 90 %
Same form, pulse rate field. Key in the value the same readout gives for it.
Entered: 109 bpm
